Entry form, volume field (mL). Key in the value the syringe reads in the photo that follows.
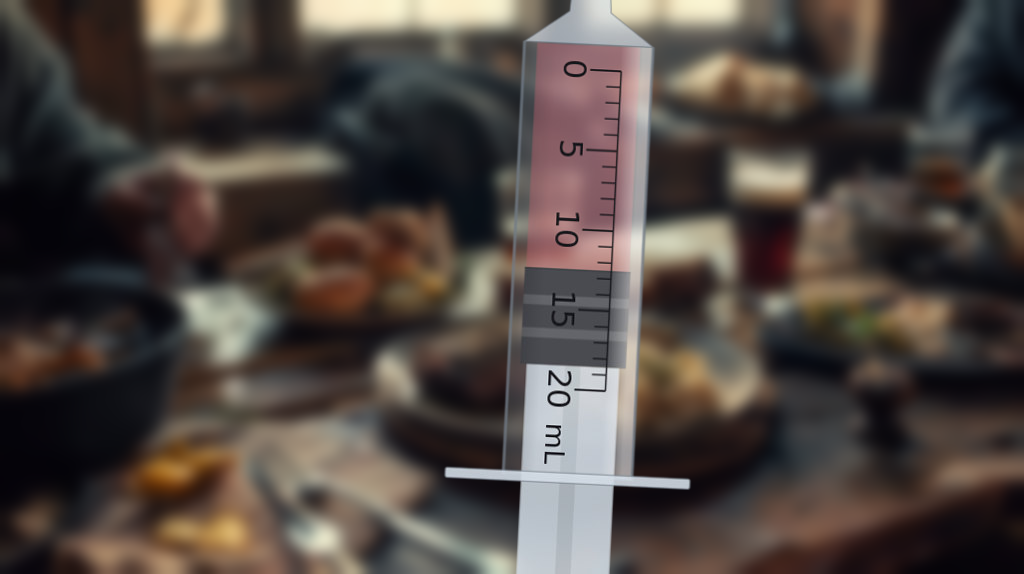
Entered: 12.5 mL
